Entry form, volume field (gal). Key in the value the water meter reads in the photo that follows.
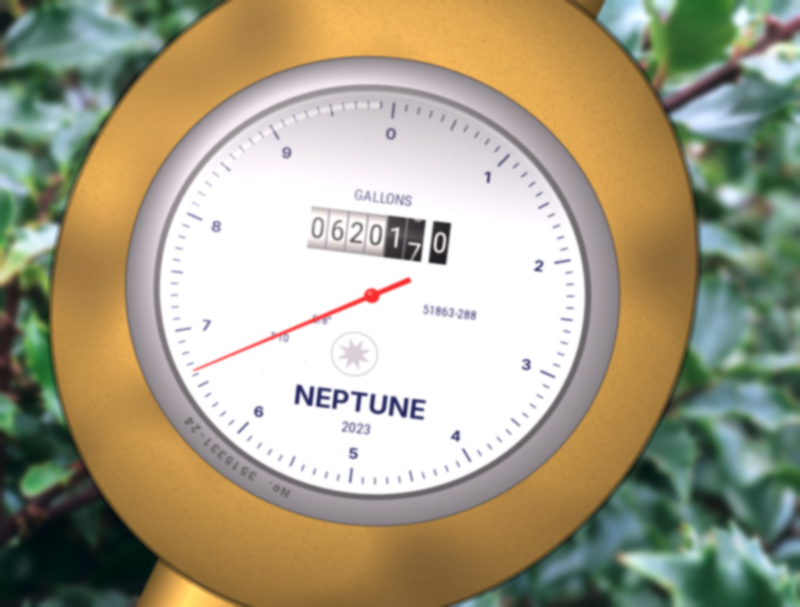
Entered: 620166.6 gal
